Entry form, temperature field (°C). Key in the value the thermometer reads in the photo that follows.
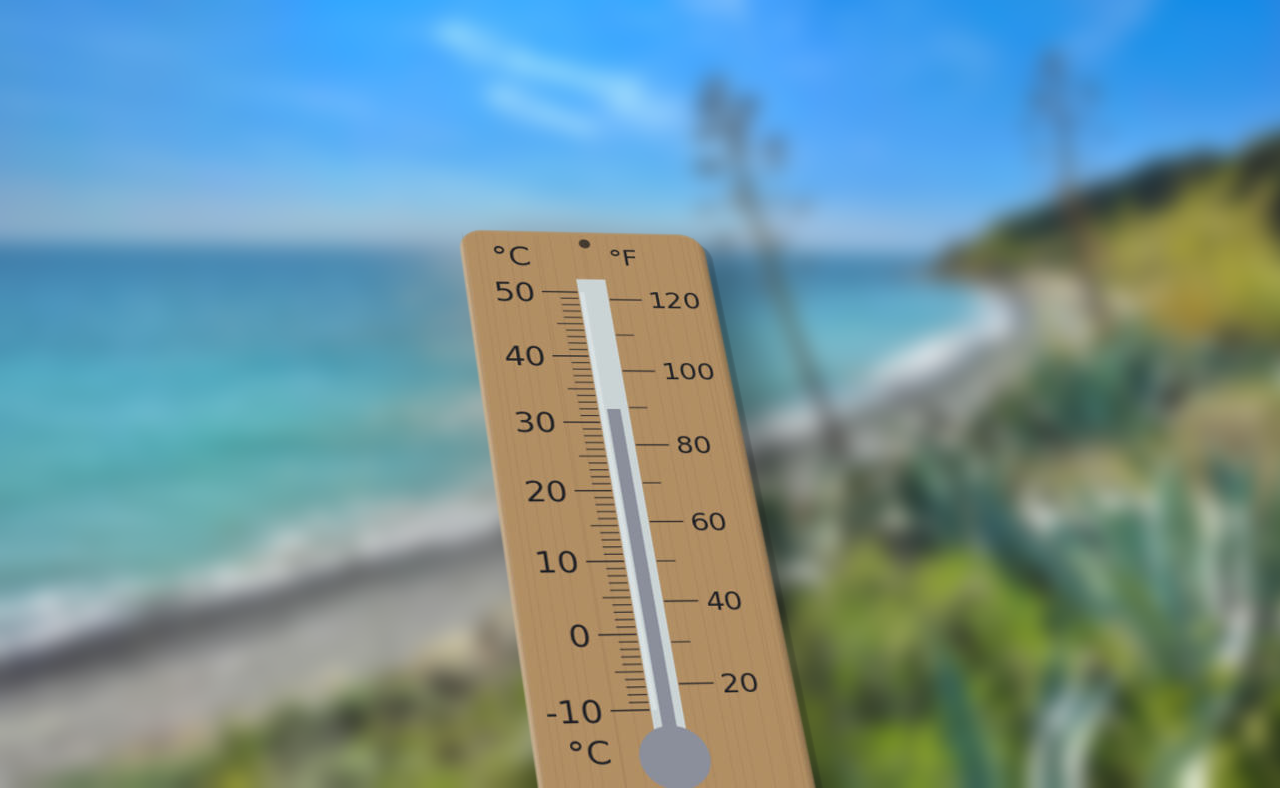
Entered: 32 °C
